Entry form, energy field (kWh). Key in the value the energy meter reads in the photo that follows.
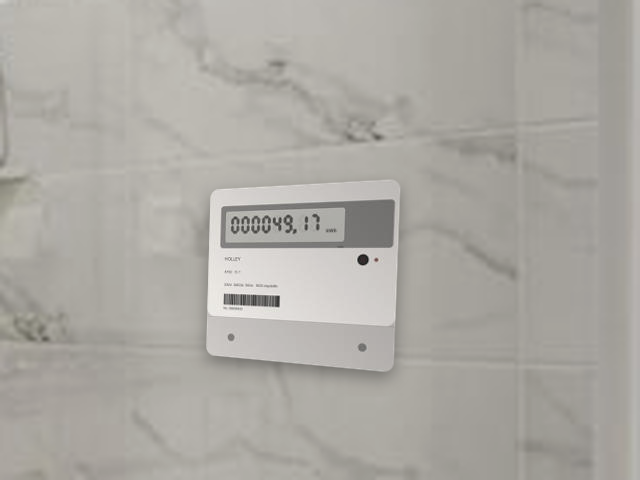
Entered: 49.17 kWh
